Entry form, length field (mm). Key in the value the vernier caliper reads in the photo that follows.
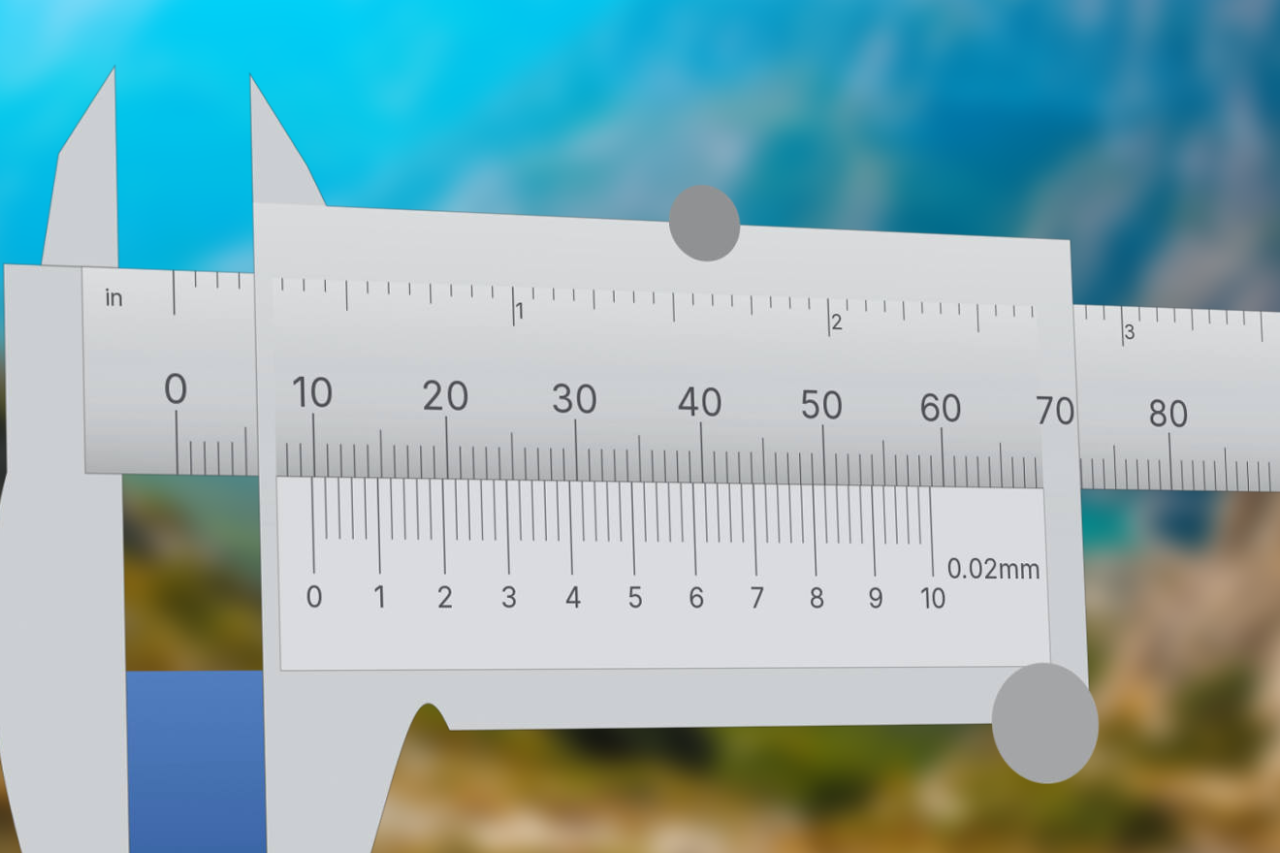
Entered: 9.8 mm
